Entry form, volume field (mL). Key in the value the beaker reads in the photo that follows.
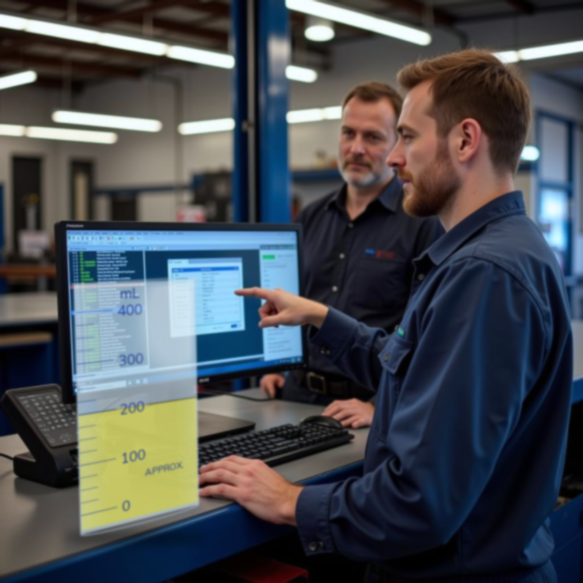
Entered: 200 mL
